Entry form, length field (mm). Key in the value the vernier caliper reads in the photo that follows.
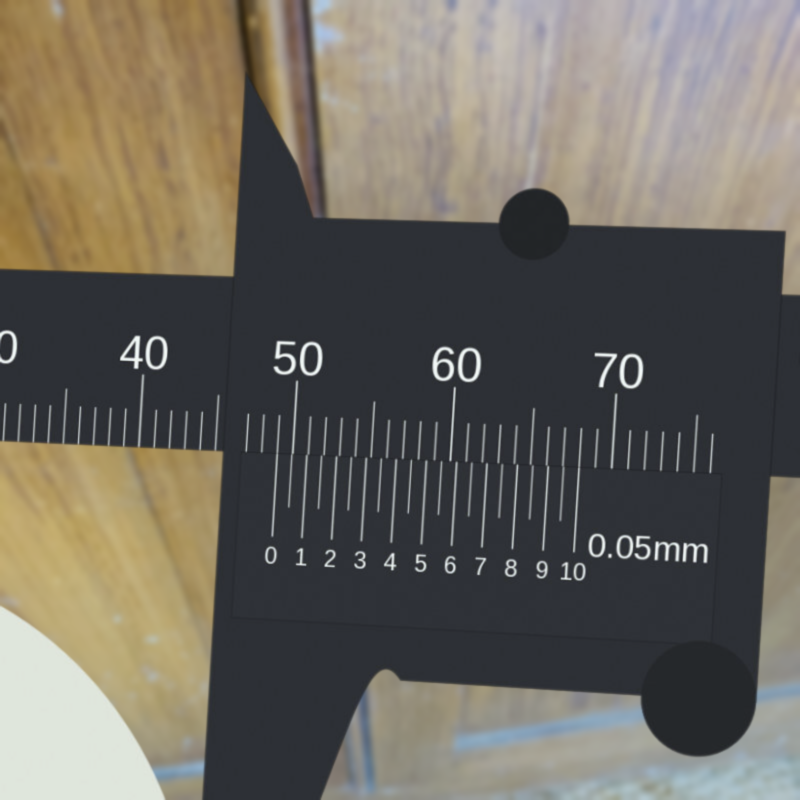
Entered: 49.0 mm
